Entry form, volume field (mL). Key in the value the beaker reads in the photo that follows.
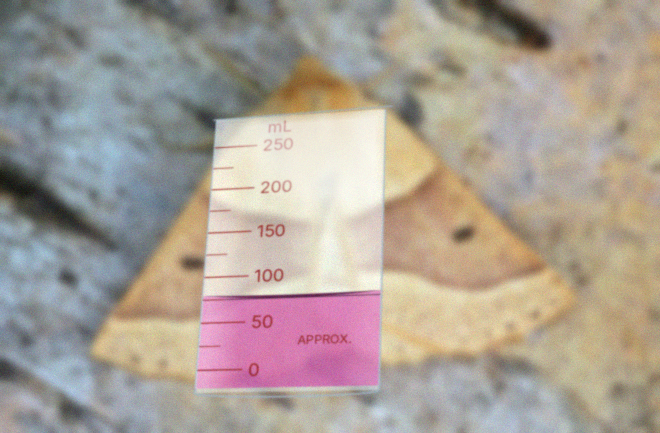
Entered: 75 mL
